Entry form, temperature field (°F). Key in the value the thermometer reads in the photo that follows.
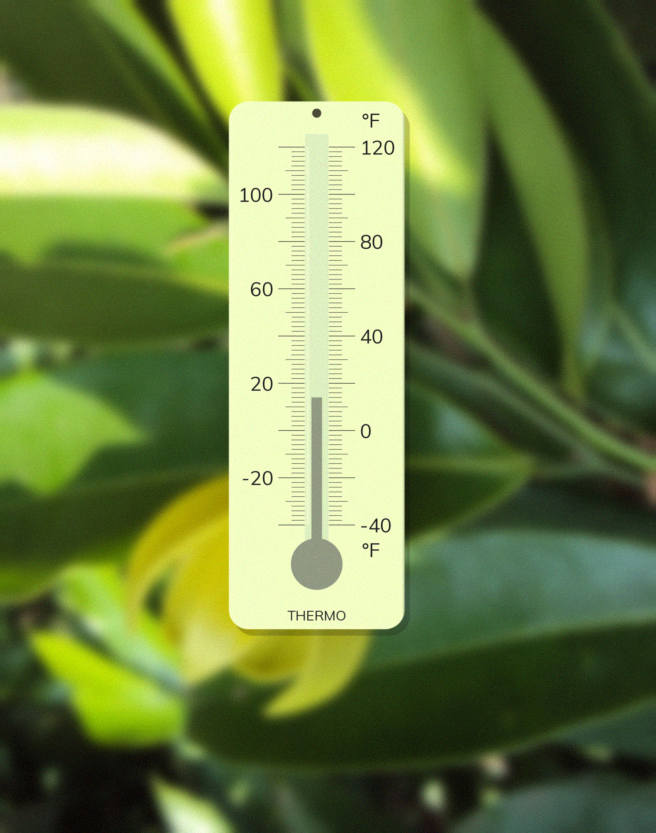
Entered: 14 °F
